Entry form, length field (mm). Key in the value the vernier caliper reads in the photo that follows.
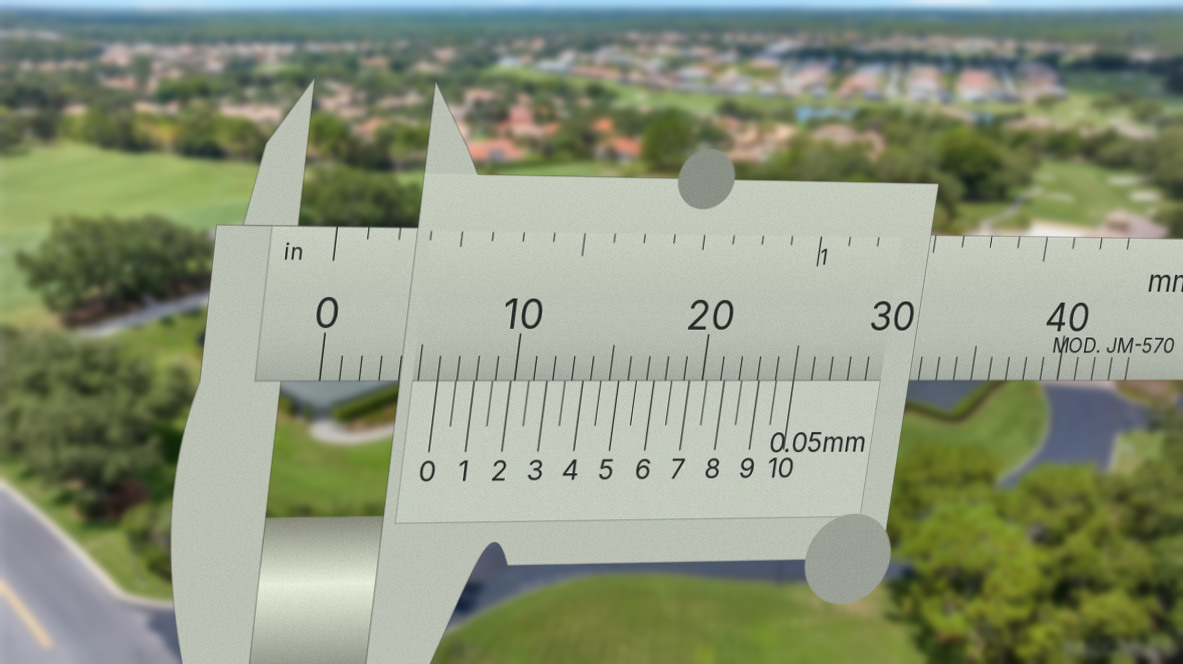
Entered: 6.0 mm
